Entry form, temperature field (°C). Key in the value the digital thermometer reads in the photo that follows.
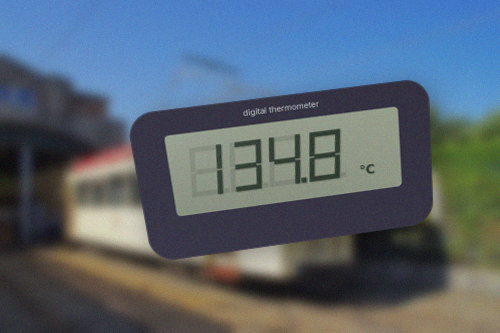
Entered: 134.8 °C
